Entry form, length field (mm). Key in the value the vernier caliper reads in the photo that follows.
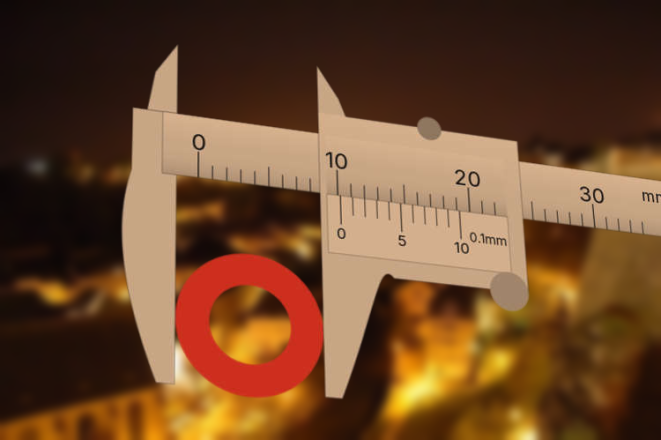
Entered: 10.2 mm
